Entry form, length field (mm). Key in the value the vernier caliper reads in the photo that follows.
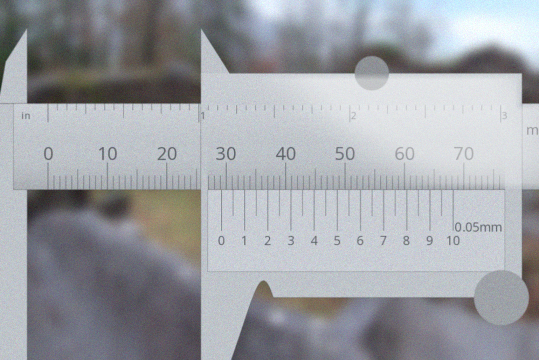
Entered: 29.2 mm
